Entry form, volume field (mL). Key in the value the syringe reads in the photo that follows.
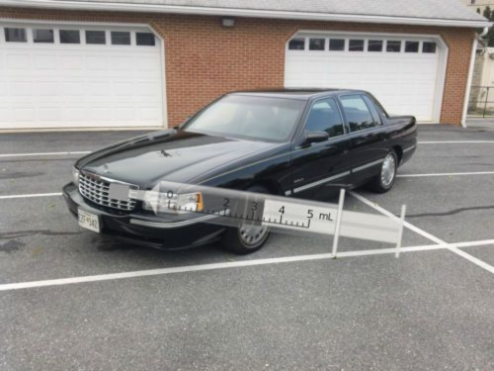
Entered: 2.4 mL
